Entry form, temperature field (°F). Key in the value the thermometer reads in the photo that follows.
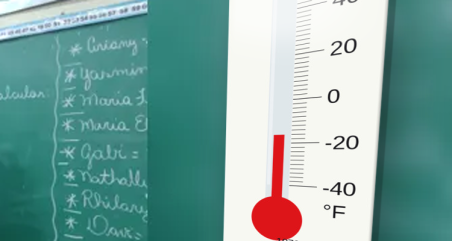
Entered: -16 °F
